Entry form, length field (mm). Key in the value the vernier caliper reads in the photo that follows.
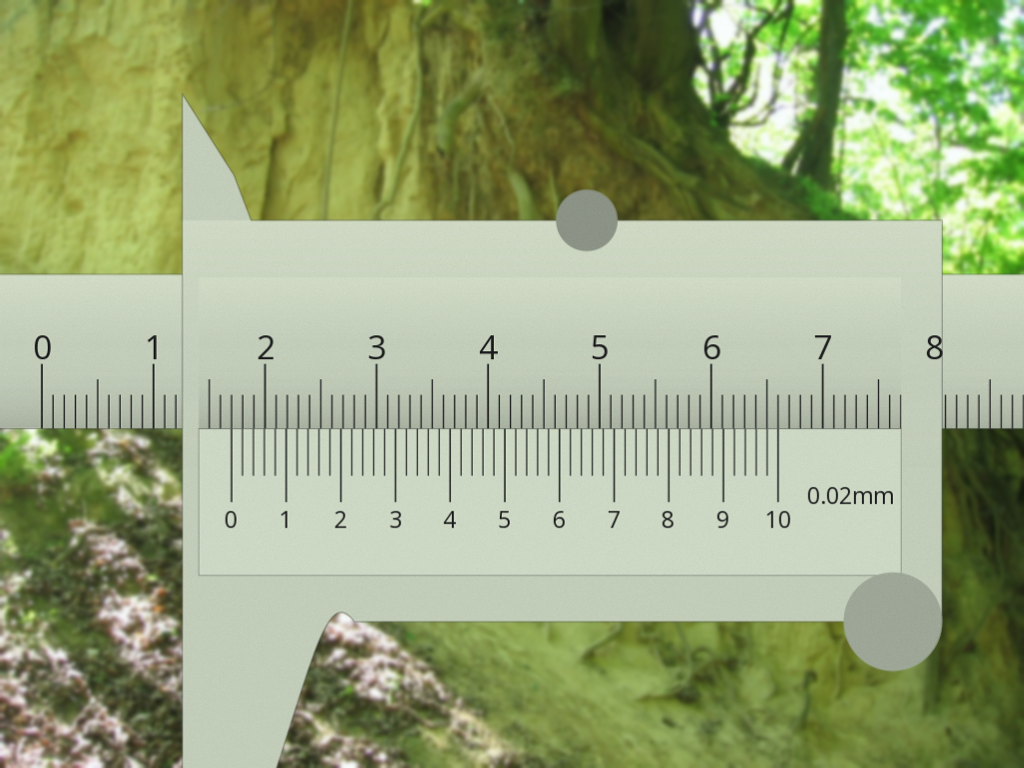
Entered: 17.0 mm
